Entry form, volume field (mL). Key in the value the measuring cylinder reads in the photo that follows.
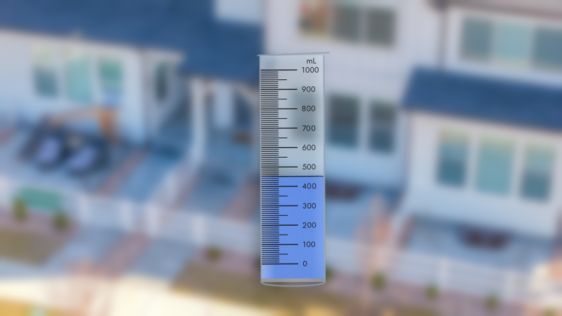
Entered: 450 mL
